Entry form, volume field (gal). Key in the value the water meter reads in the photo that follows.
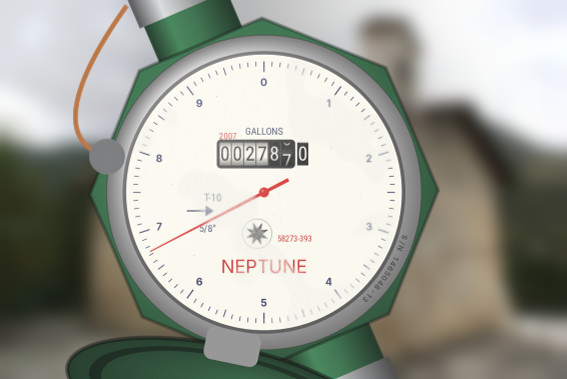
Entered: 27866.7 gal
